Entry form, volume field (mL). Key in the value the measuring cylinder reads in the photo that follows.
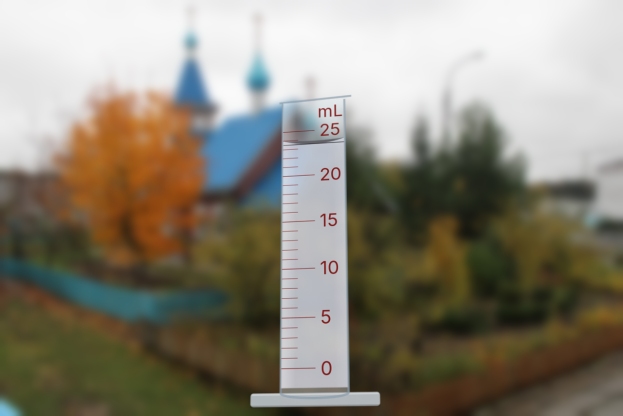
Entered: 23.5 mL
